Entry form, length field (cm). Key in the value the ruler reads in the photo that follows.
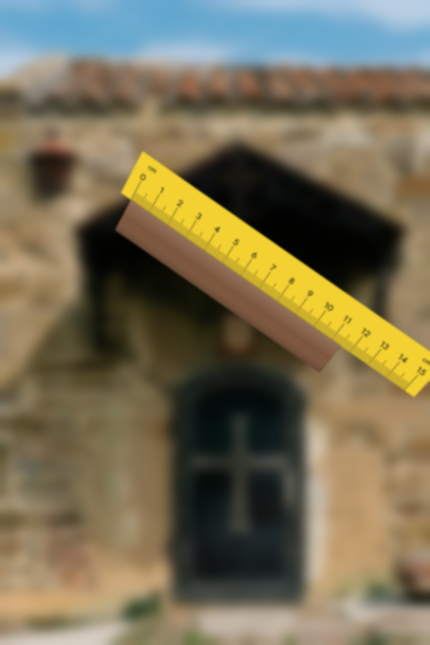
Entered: 11.5 cm
